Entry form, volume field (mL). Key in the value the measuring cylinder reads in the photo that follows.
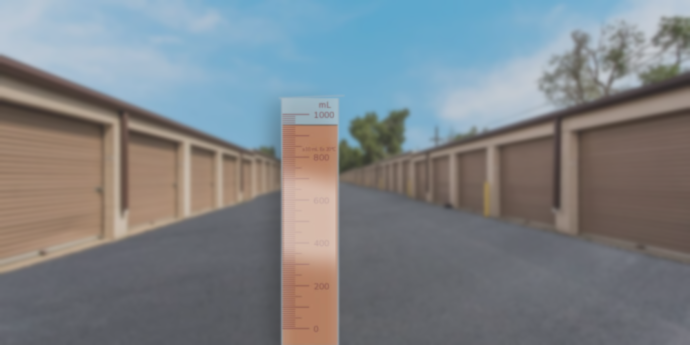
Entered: 950 mL
